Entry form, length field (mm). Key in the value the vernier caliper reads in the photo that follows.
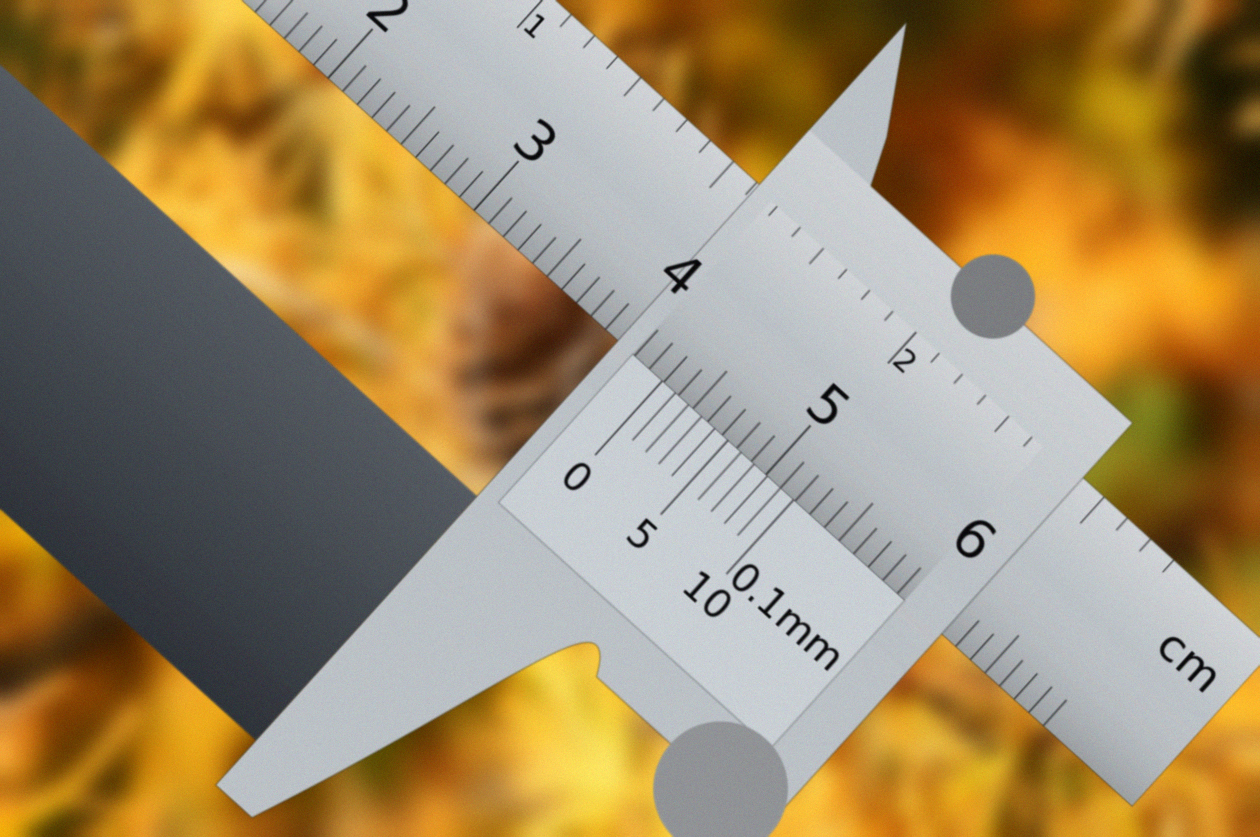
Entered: 42.9 mm
